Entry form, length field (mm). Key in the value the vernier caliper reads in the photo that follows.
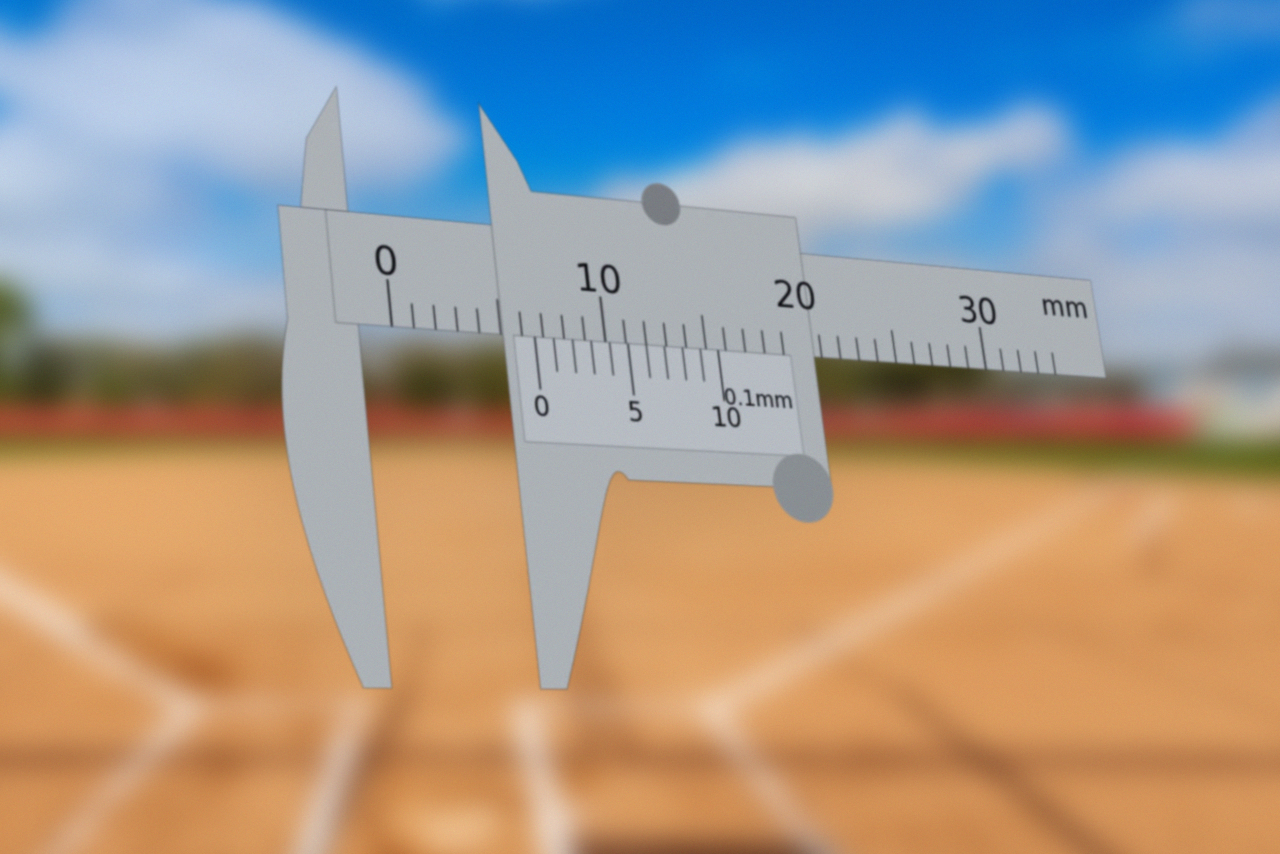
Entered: 6.6 mm
